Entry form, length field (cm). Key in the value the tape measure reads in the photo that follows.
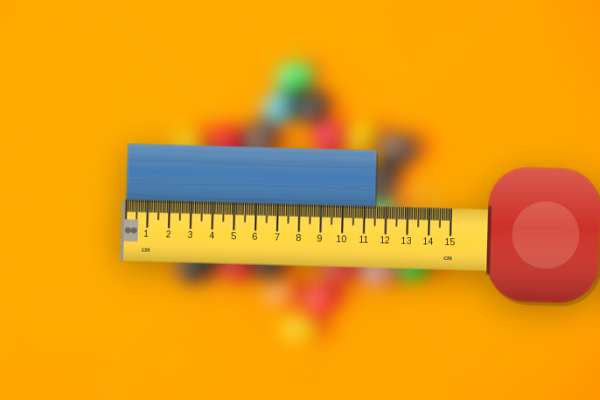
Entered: 11.5 cm
